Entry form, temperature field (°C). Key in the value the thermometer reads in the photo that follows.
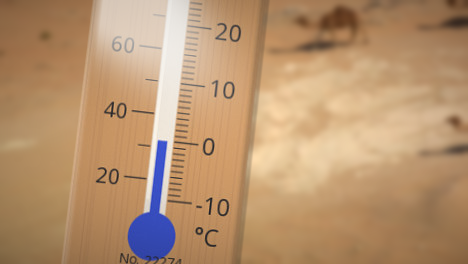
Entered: 0 °C
